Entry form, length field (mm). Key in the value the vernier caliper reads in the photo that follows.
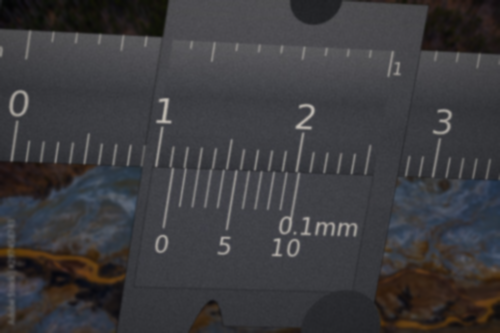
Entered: 11.2 mm
